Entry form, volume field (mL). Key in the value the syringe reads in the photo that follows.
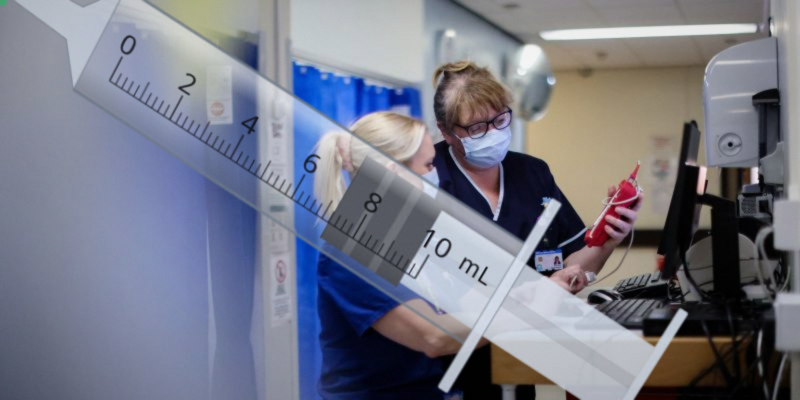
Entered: 7.2 mL
